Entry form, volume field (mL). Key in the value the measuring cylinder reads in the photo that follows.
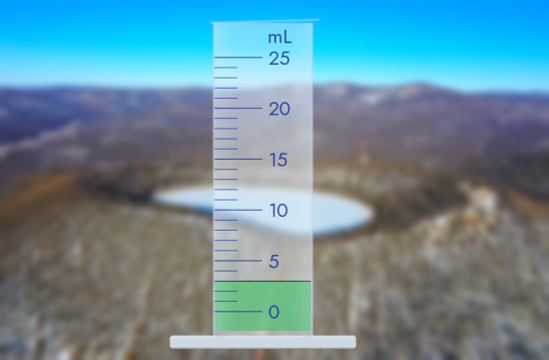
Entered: 3 mL
